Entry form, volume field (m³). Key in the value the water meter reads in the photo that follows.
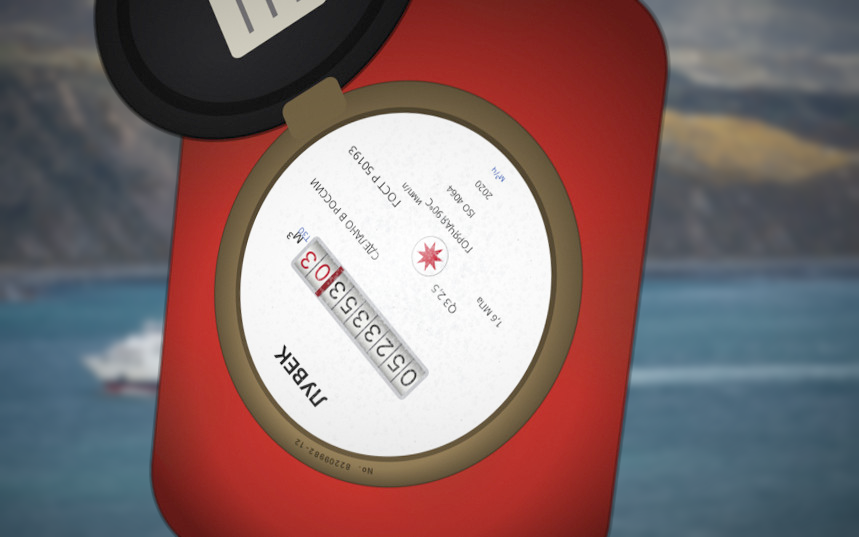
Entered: 523353.03 m³
